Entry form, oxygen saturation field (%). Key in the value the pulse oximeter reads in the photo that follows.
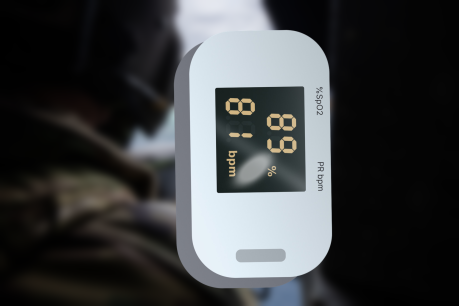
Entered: 89 %
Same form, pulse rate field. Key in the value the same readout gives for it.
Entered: 81 bpm
